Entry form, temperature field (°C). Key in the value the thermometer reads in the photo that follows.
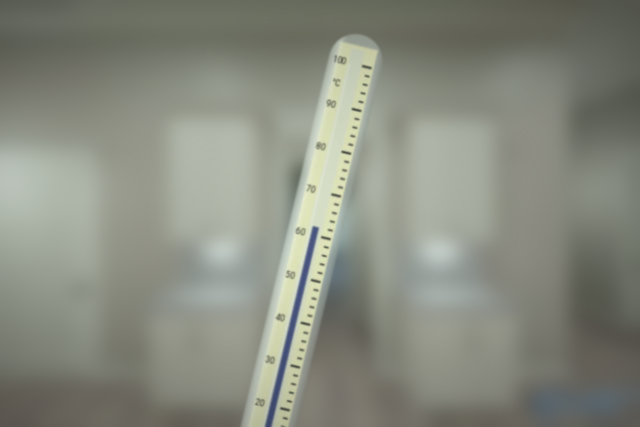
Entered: 62 °C
